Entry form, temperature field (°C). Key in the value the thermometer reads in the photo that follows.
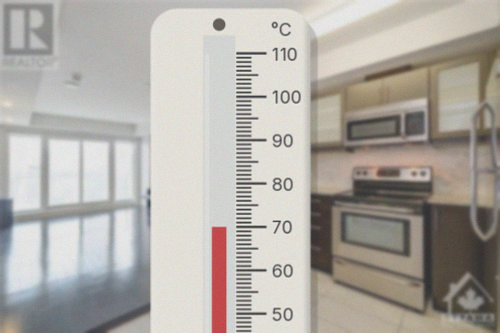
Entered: 70 °C
